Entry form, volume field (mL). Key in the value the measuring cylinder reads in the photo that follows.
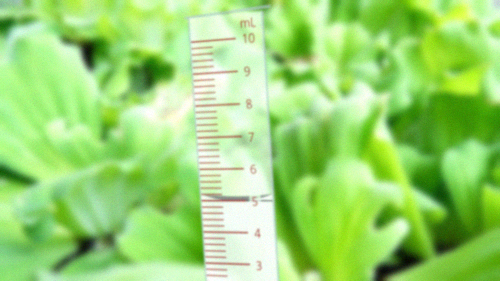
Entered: 5 mL
